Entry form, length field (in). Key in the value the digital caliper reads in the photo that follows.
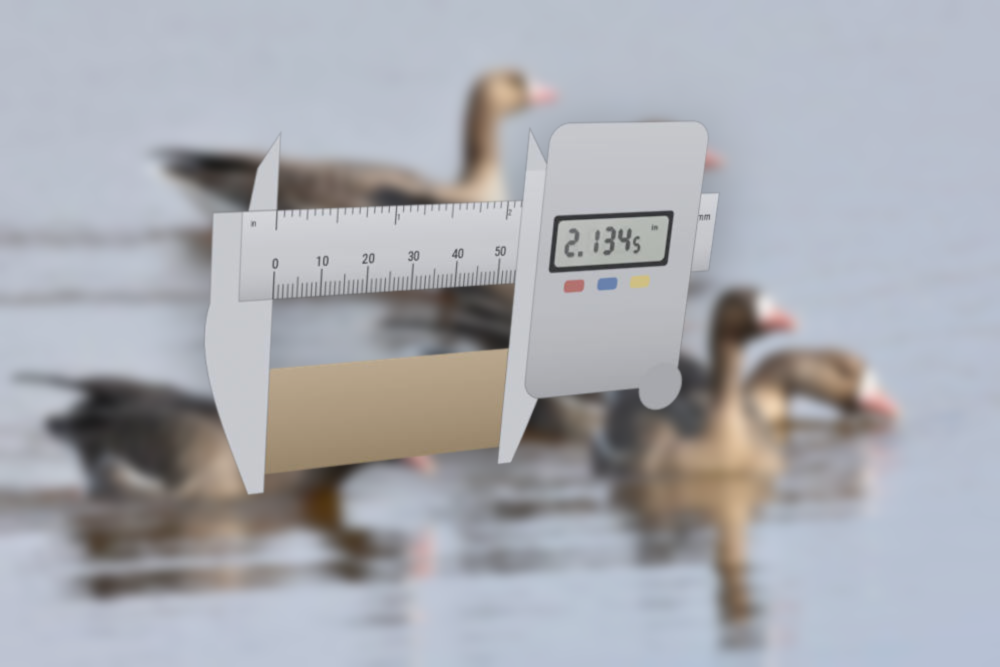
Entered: 2.1345 in
